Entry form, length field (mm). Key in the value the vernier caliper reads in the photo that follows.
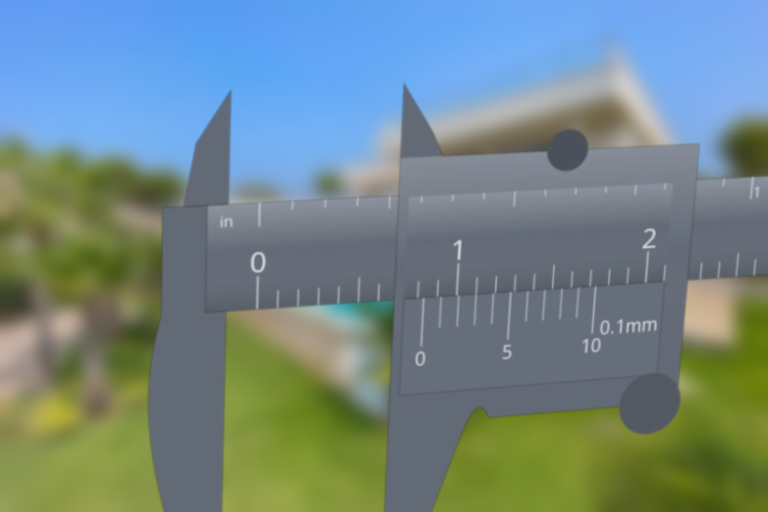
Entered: 8.3 mm
